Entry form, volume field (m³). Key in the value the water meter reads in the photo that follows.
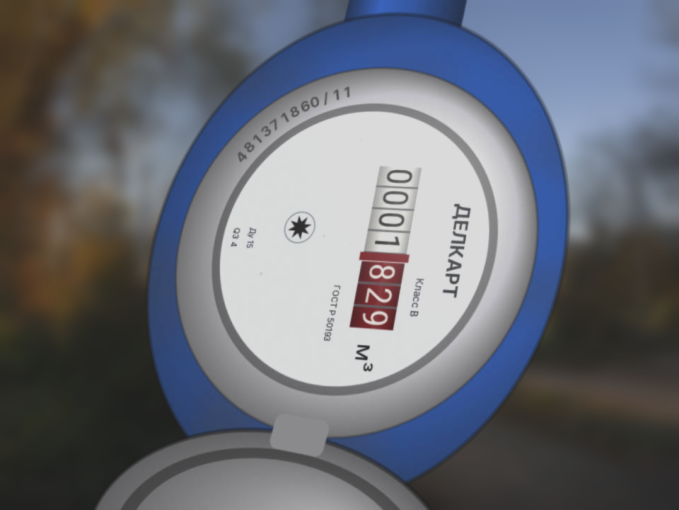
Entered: 1.829 m³
